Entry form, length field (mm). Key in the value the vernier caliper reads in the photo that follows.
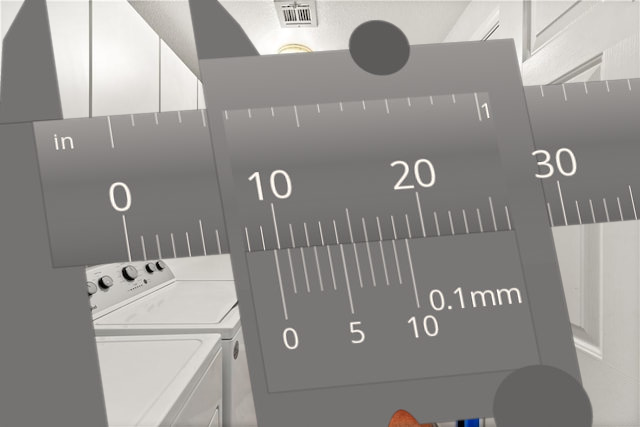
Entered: 9.7 mm
